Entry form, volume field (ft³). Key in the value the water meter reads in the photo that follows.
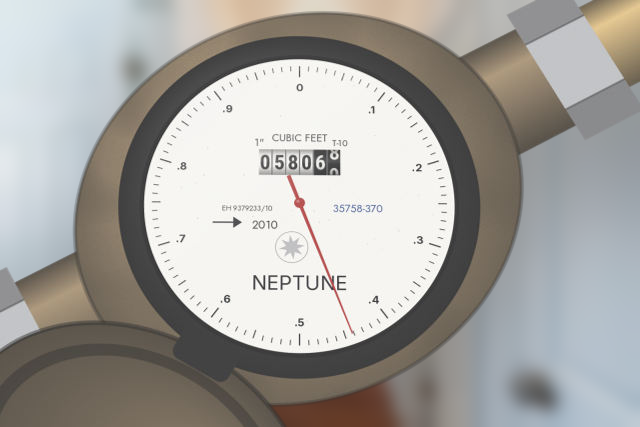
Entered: 58068.44 ft³
